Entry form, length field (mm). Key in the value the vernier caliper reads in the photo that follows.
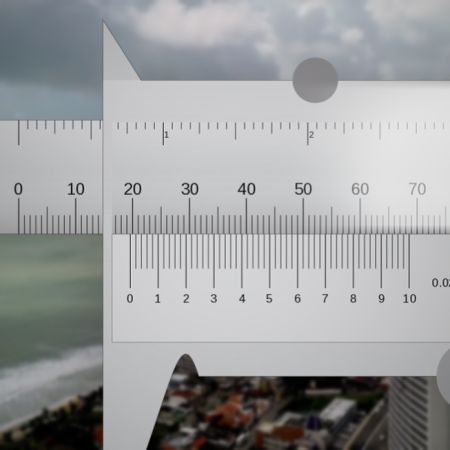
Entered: 19.6 mm
